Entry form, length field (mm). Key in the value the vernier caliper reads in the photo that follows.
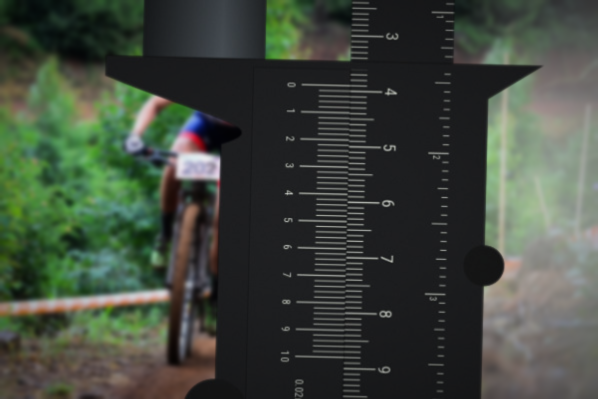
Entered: 39.0 mm
